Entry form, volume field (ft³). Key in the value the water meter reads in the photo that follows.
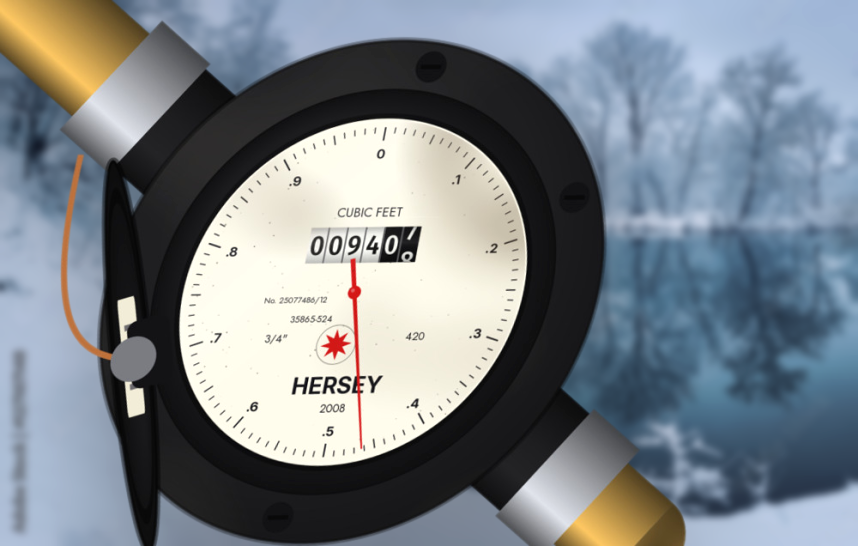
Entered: 9407.46 ft³
